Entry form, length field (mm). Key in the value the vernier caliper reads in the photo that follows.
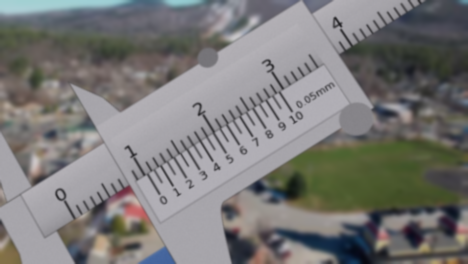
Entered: 10.4 mm
